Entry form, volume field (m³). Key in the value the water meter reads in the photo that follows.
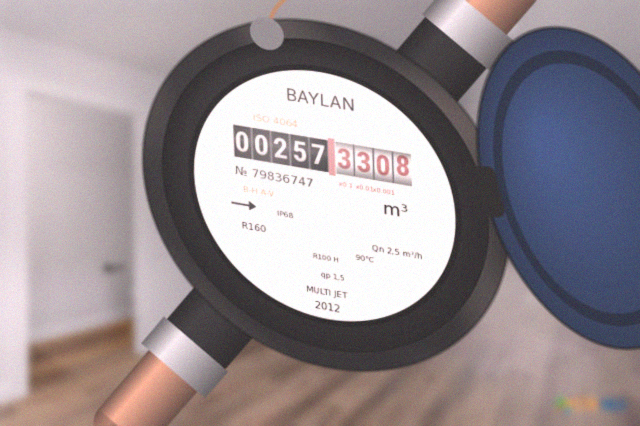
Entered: 257.3308 m³
